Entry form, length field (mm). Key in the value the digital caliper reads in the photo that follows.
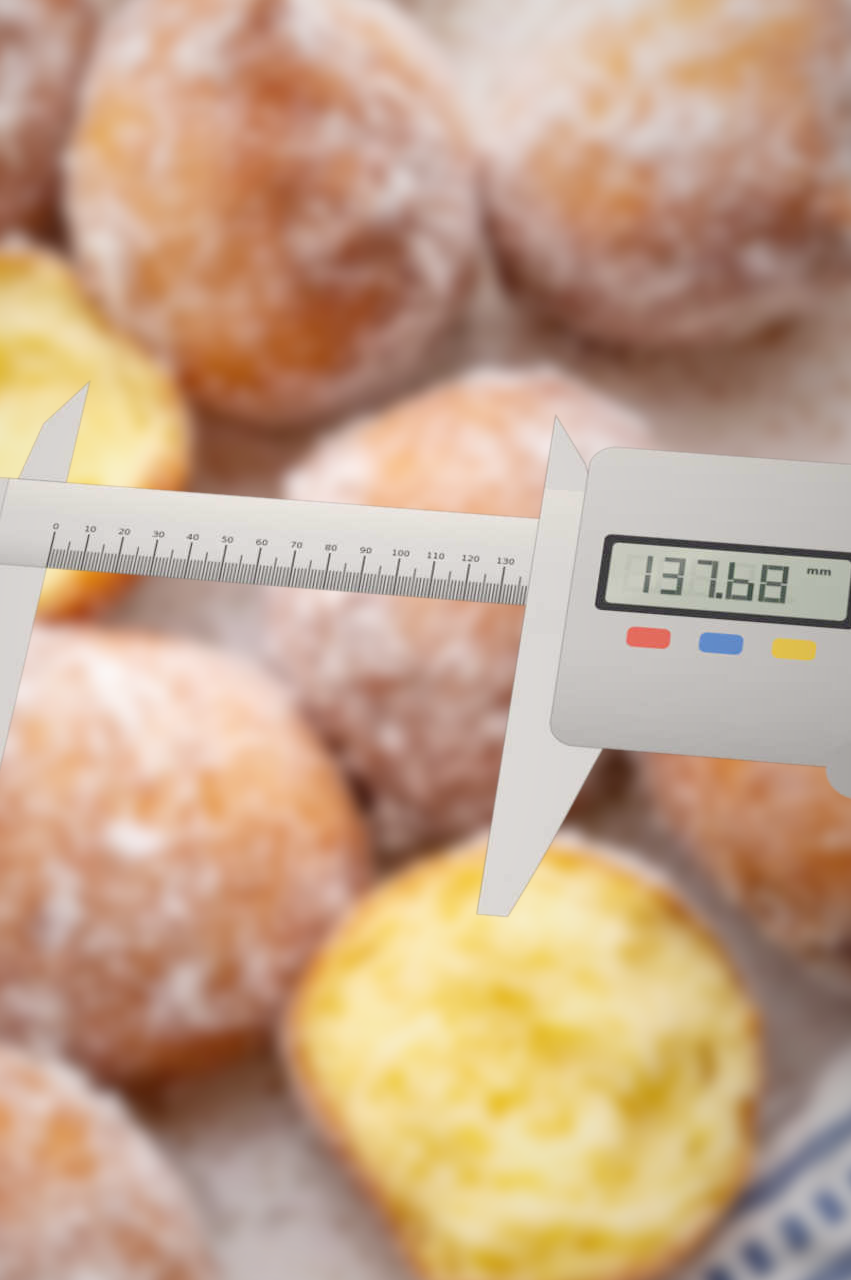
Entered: 137.68 mm
